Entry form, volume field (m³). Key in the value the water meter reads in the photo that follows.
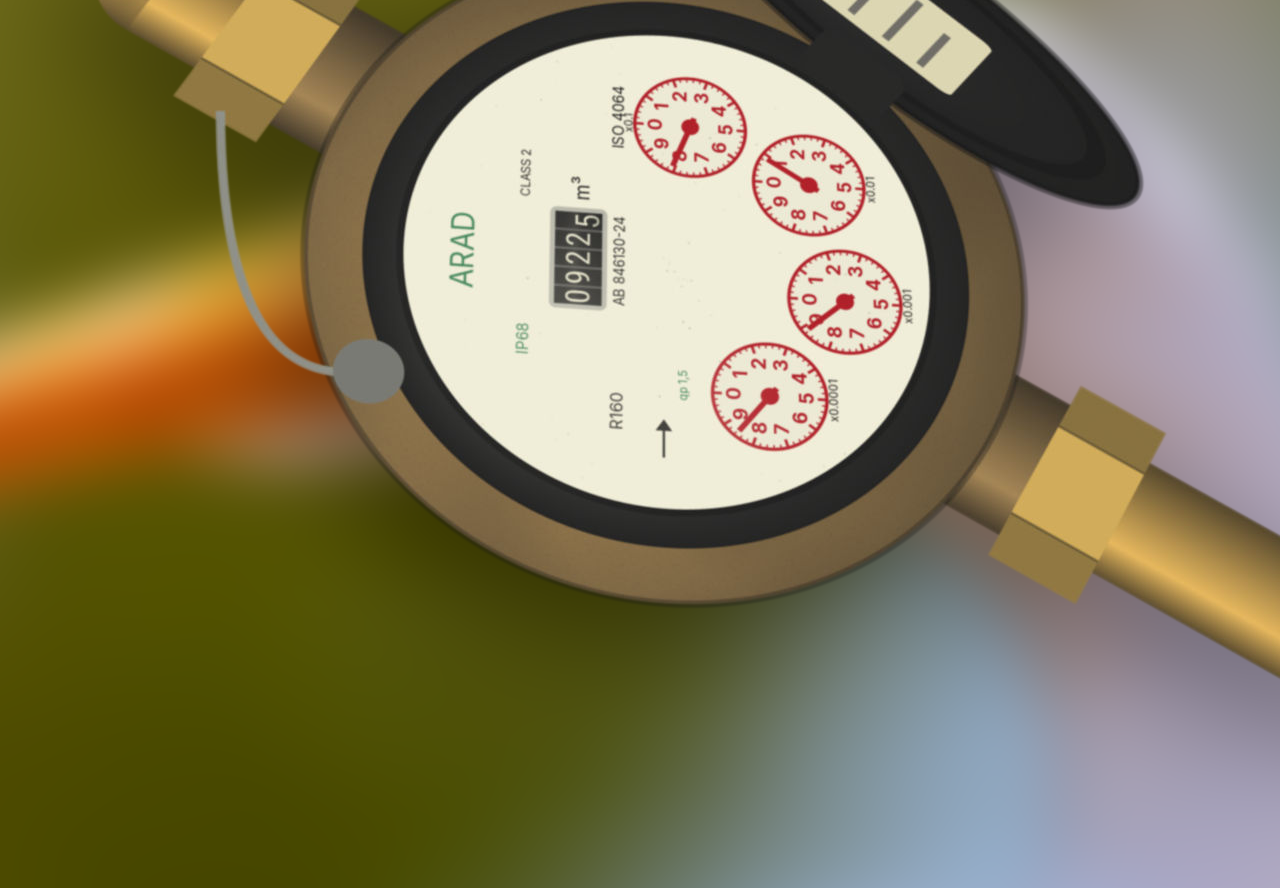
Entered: 9224.8088 m³
